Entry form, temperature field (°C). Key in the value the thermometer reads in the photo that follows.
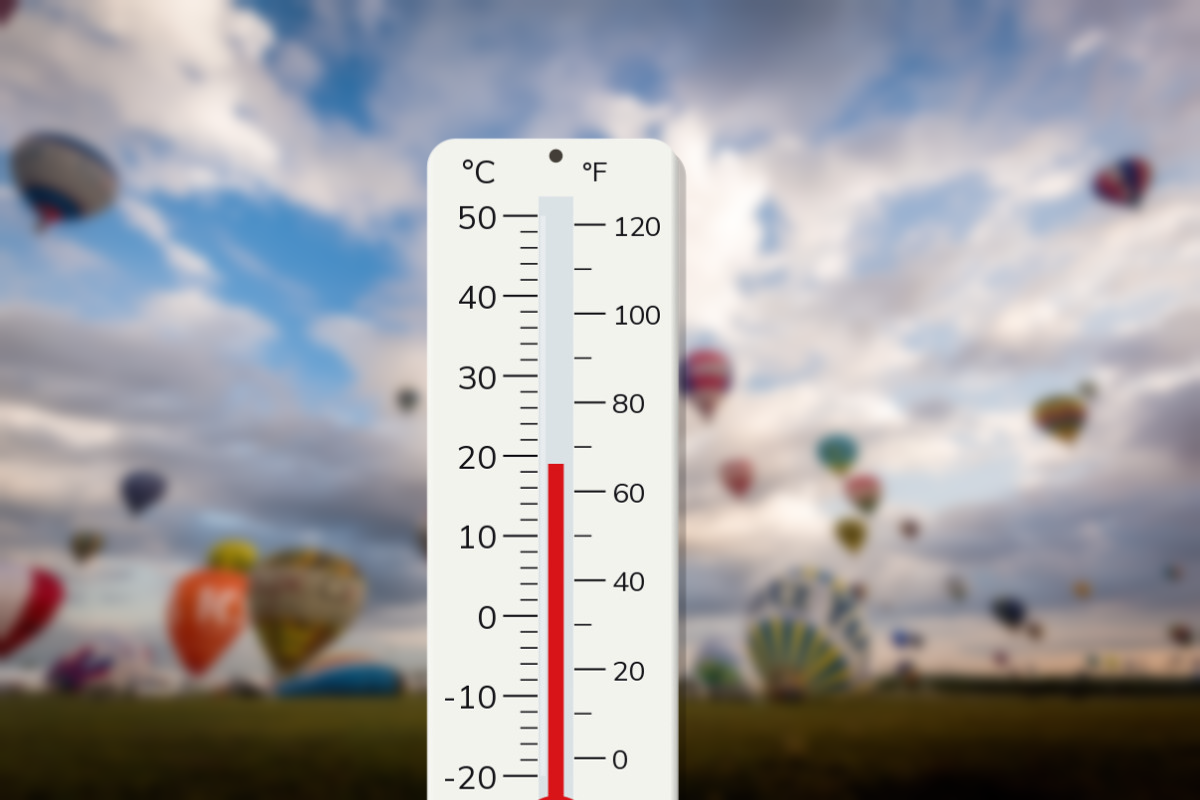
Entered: 19 °C
